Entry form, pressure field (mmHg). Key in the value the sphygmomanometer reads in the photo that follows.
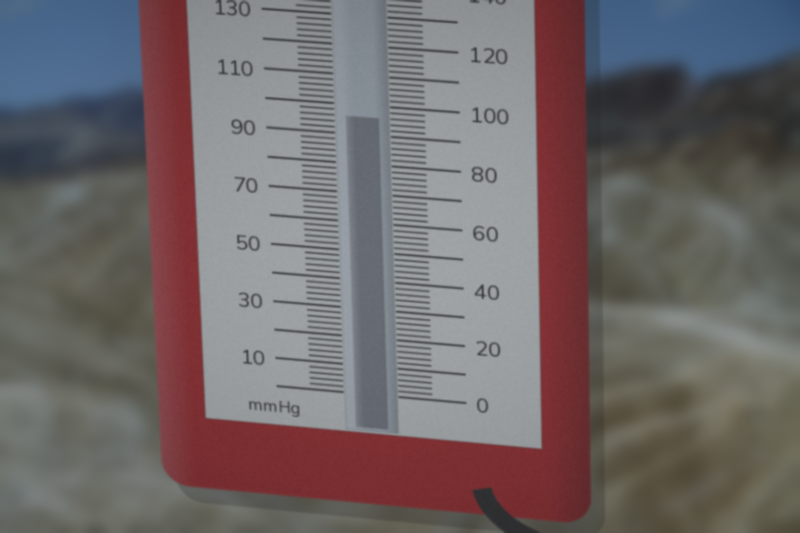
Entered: 96 mmHg
